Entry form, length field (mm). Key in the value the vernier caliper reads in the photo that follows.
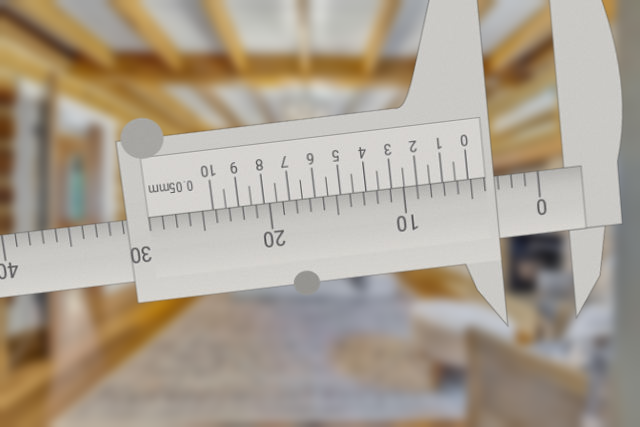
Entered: 5.2 mm
